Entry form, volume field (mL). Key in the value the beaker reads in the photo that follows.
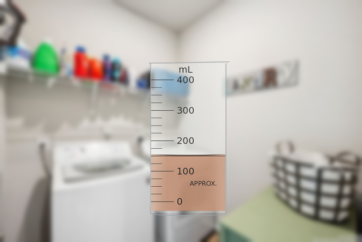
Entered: 150 mL
